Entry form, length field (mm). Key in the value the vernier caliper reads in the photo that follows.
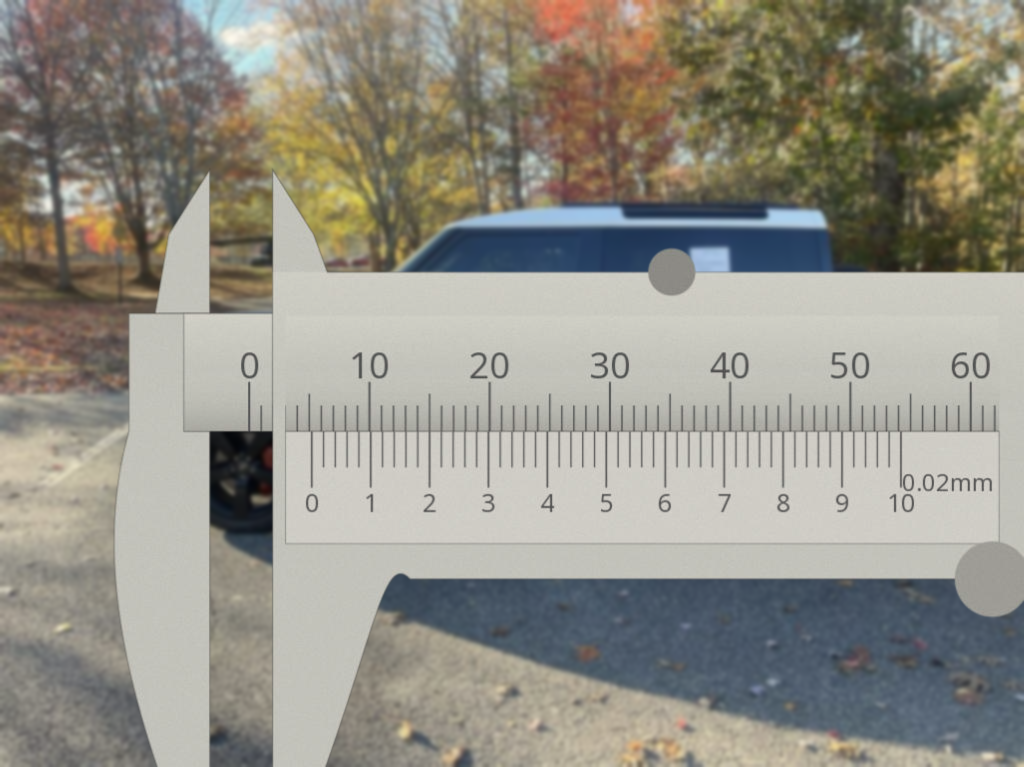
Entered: 5.2 mm
